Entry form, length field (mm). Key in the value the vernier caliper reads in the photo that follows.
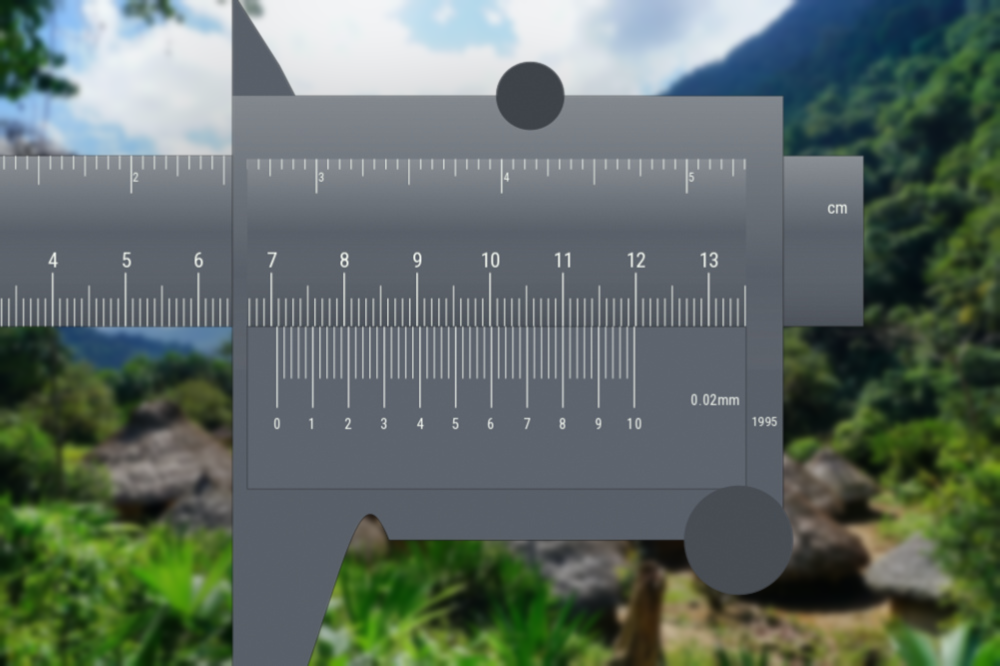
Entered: 70.8 mm
